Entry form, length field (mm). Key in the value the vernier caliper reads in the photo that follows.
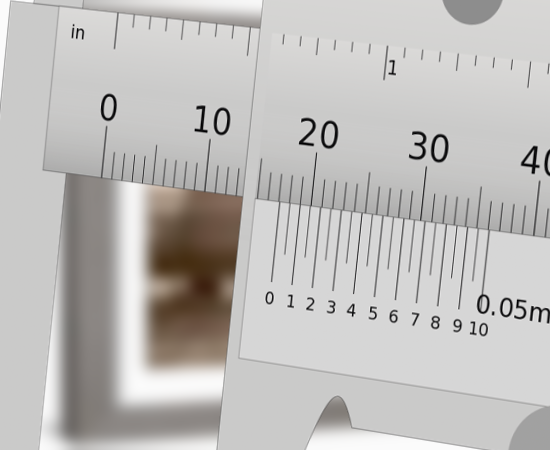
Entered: 17.1 mm
